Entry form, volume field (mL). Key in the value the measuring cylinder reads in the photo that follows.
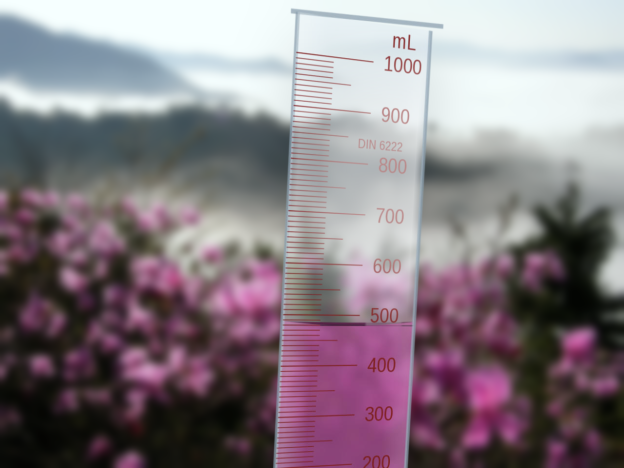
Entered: 480 mL
